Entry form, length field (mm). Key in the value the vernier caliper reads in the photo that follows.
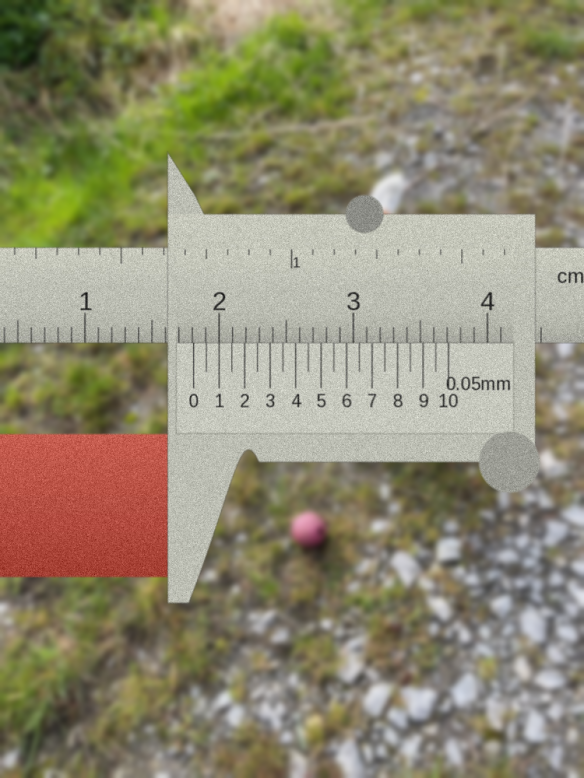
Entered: 18.1 mm
